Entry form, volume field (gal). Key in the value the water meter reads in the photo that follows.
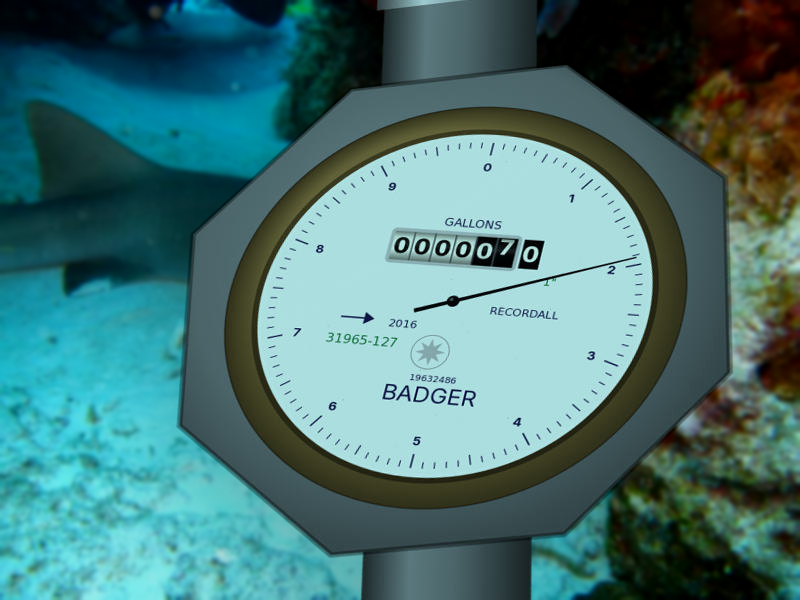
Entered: 71.9 gal
